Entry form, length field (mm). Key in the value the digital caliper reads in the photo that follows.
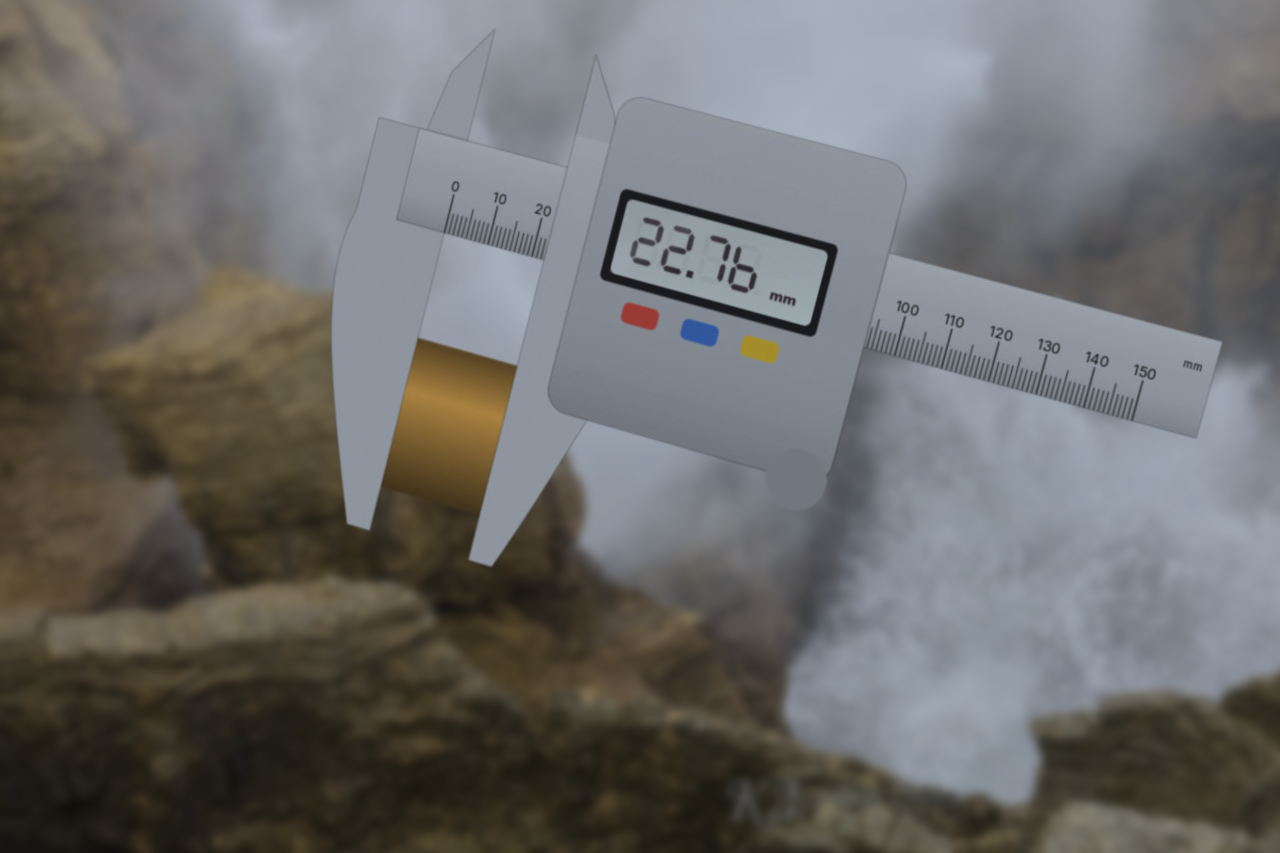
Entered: 22.76 mm
